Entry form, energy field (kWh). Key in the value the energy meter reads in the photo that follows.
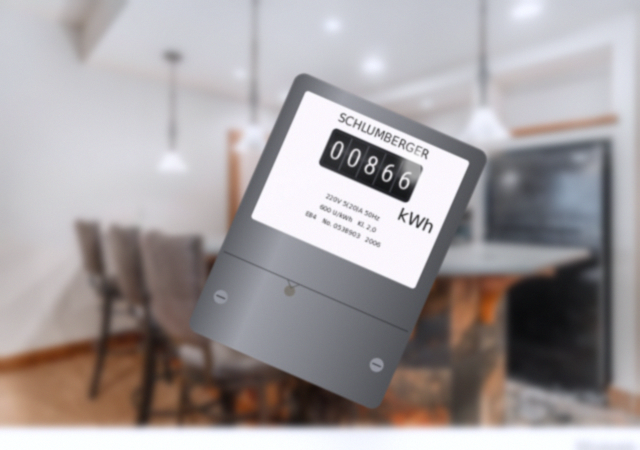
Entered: 866 kWh
